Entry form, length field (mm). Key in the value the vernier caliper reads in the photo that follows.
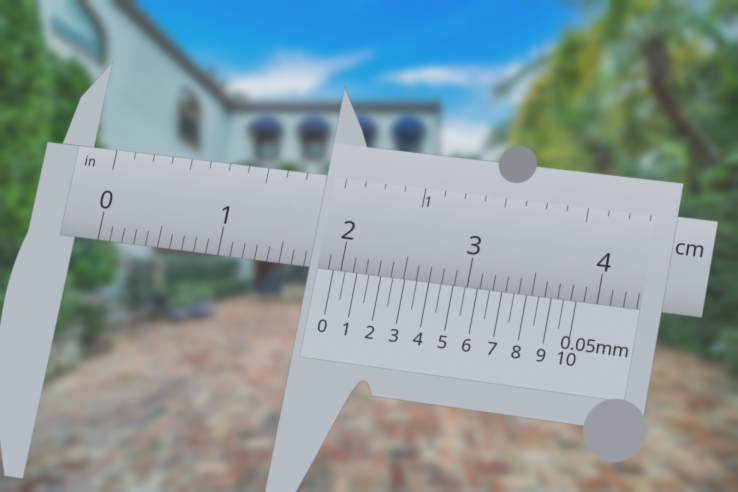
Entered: 19.4 mm
